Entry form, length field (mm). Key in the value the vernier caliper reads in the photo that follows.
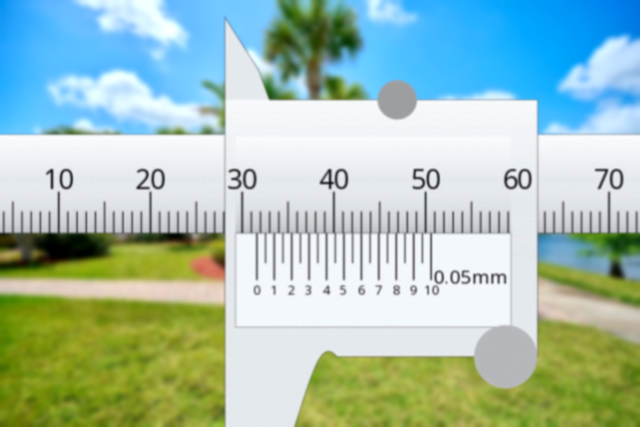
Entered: 31.6 mm
